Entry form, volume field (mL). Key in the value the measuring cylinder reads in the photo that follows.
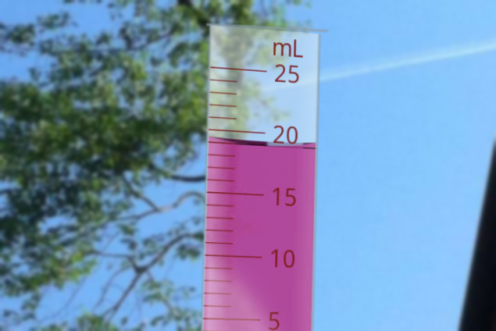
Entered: 19 mL
